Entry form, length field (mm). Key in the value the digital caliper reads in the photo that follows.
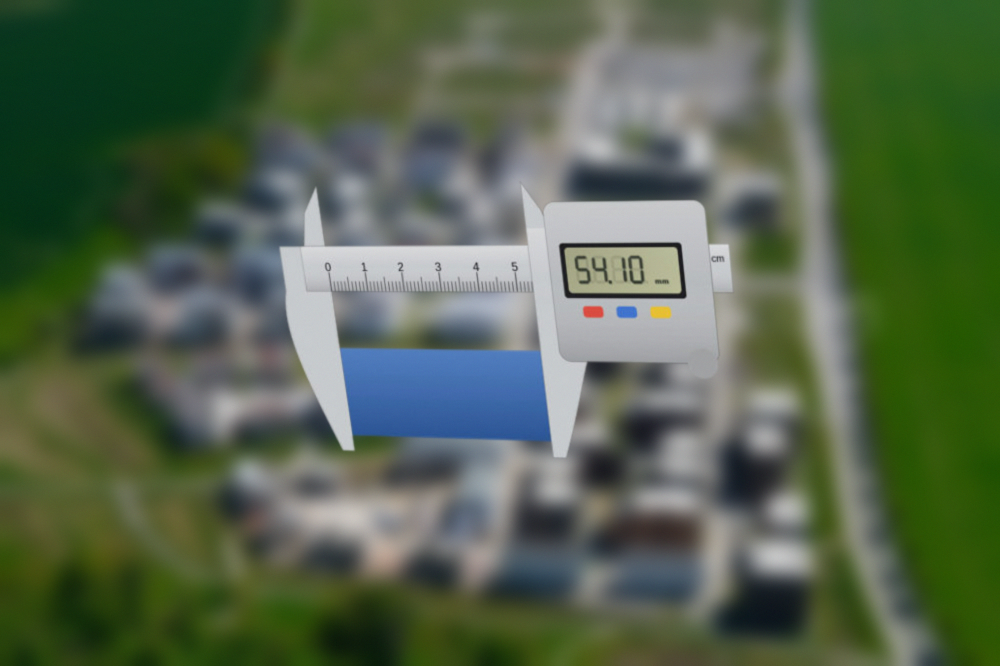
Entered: 54.10 mm
